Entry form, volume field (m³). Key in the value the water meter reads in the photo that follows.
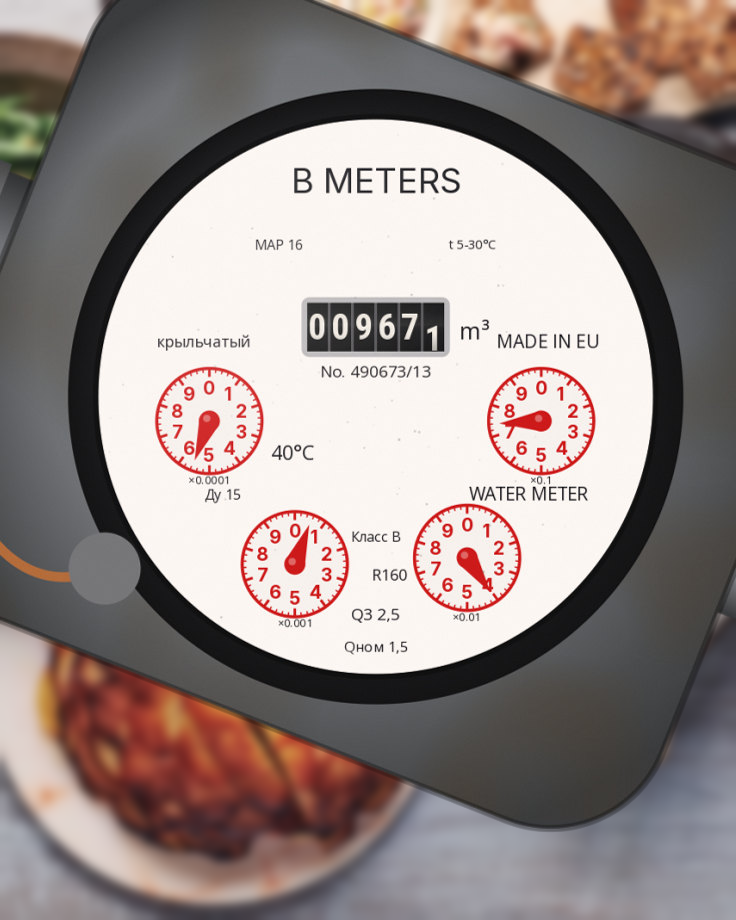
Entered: 9670.7405 m³
